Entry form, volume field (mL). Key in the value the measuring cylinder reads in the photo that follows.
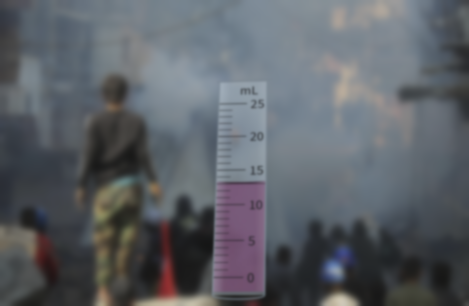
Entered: 13 mL
